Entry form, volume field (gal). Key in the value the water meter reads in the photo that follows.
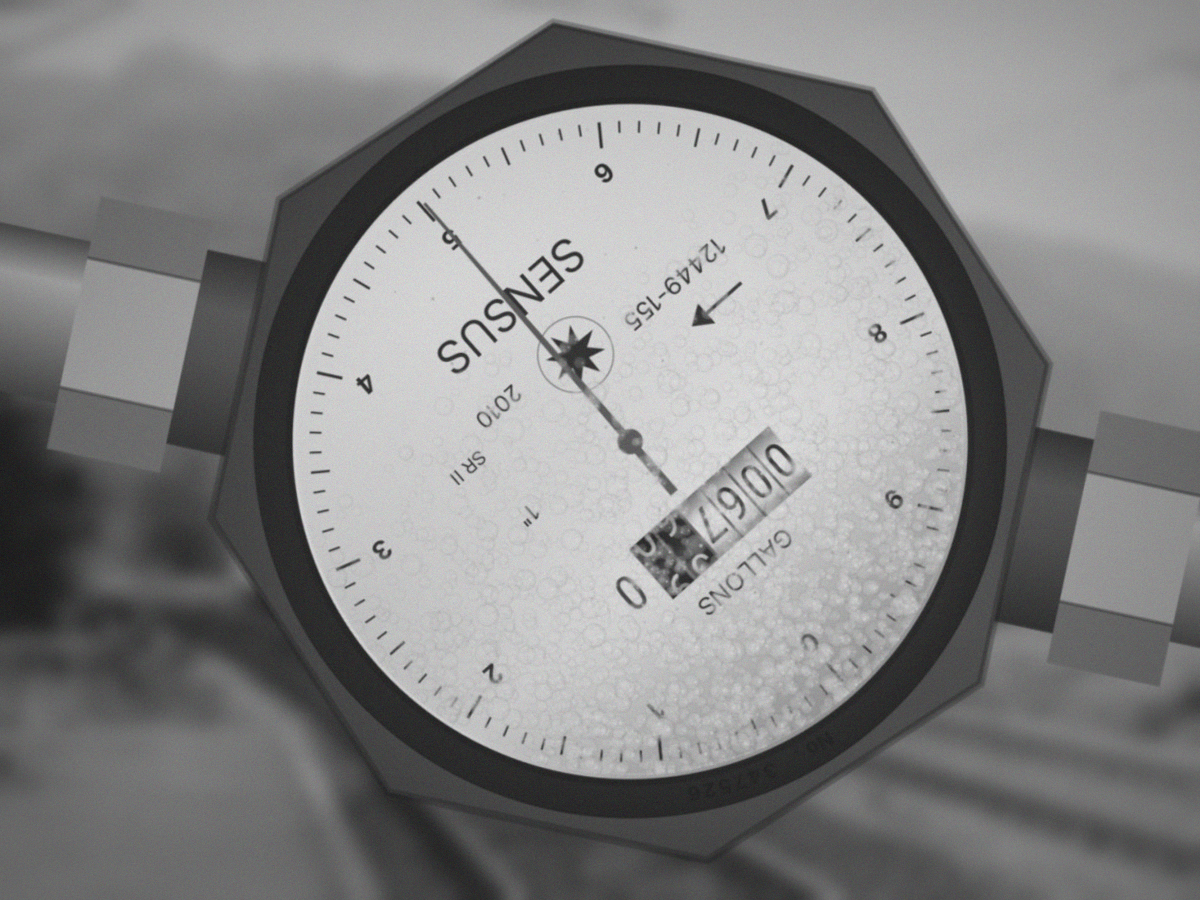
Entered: 67595.0 gal
